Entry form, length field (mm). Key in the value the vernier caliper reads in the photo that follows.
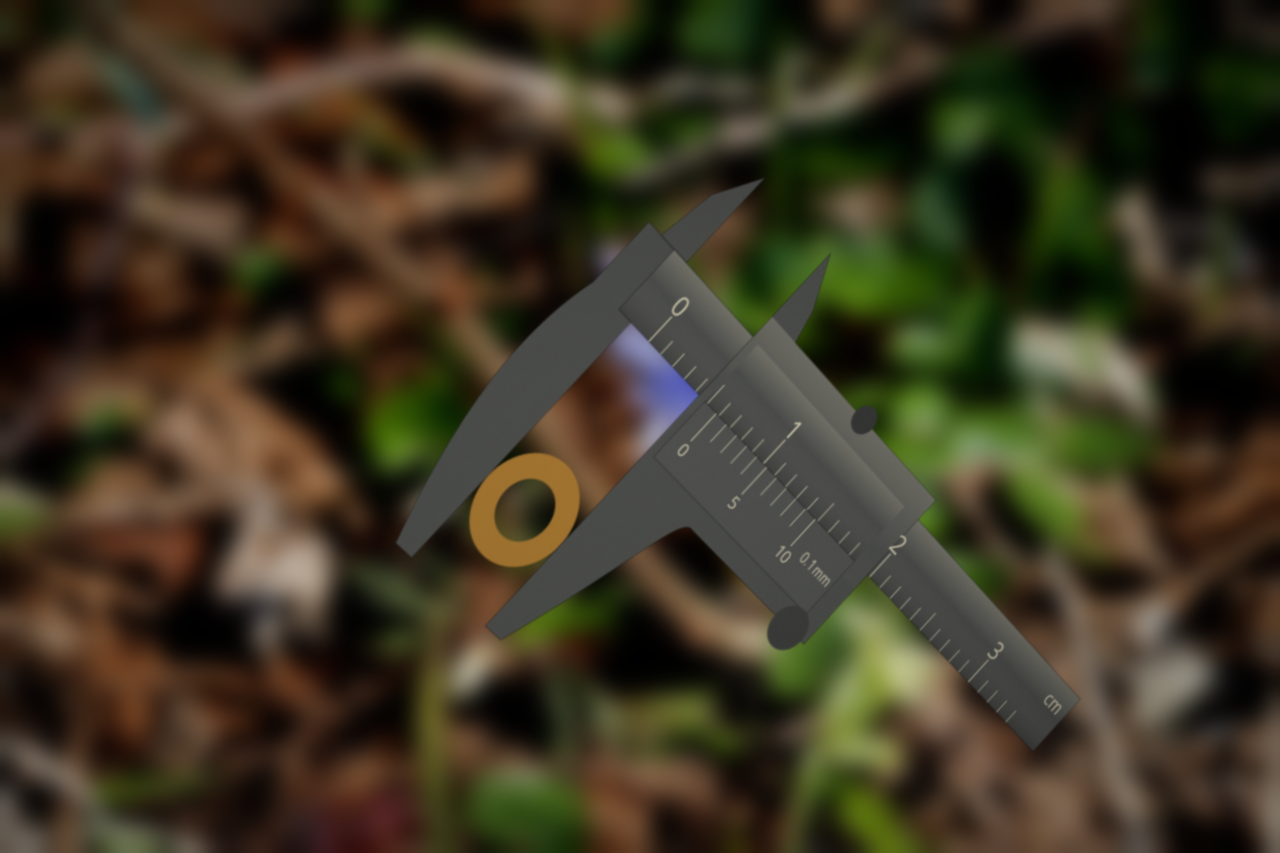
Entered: 5.8 mm
